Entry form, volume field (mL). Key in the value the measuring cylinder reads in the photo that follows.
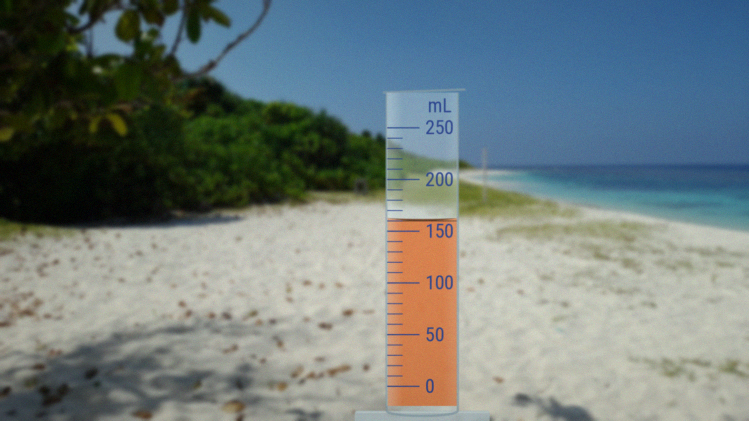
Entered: 160 mL
